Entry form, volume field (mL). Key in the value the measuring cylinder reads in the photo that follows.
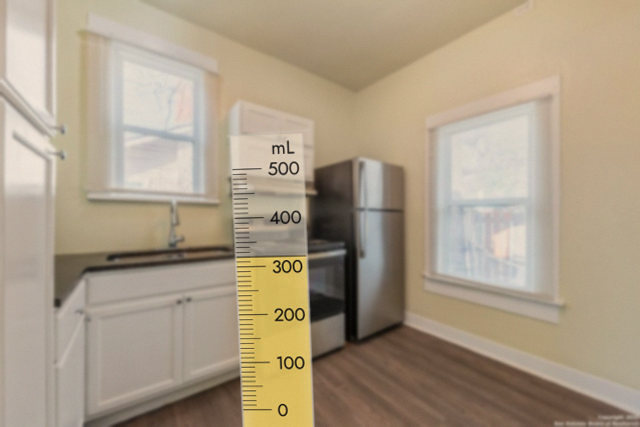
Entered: 320 mL
